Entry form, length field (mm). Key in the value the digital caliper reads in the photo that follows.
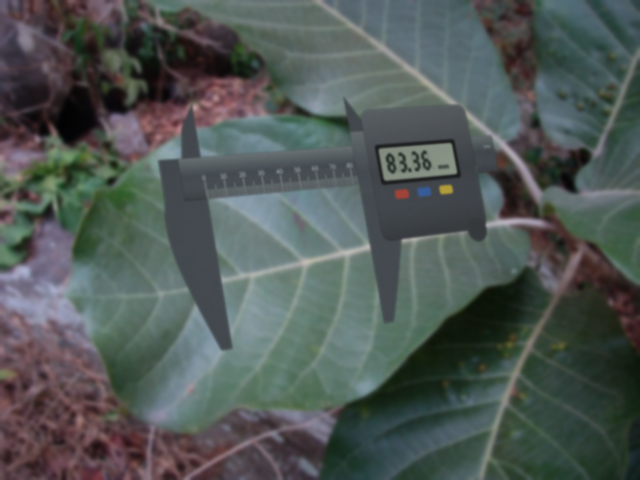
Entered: 83.36 mm
